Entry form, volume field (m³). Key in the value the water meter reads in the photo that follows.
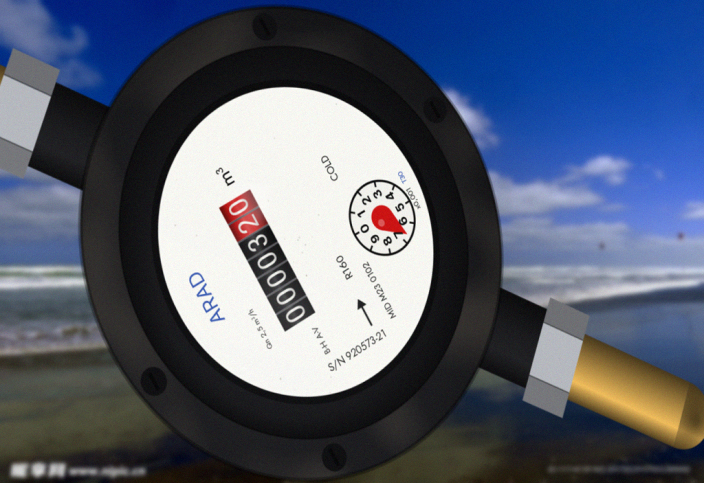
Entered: 3.206 m³
